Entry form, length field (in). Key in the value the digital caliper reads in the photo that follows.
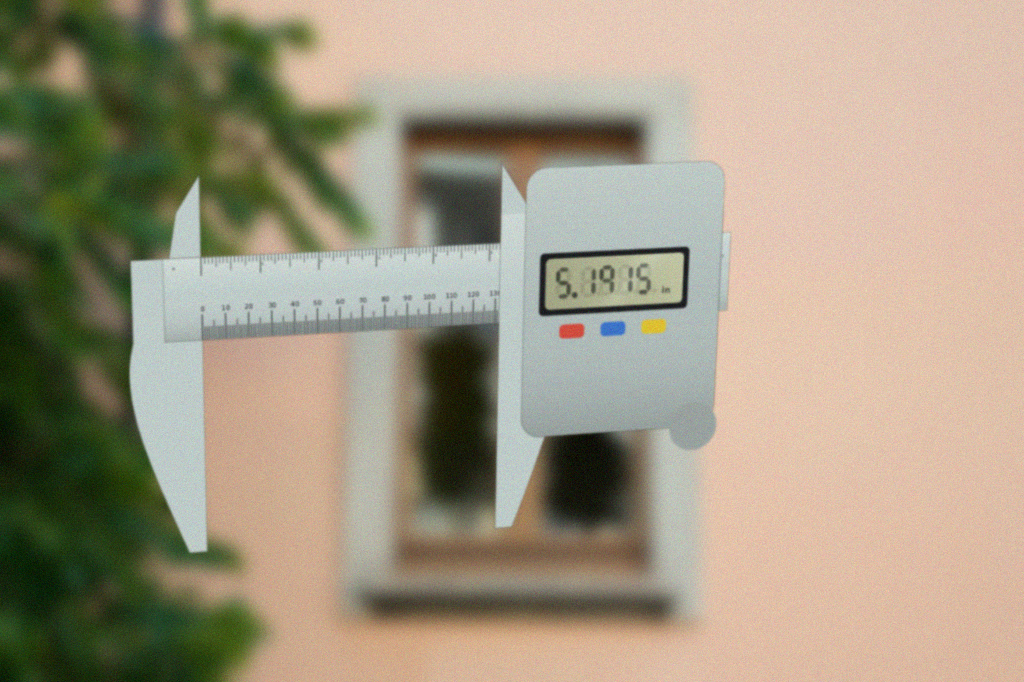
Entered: 5.1915 in
